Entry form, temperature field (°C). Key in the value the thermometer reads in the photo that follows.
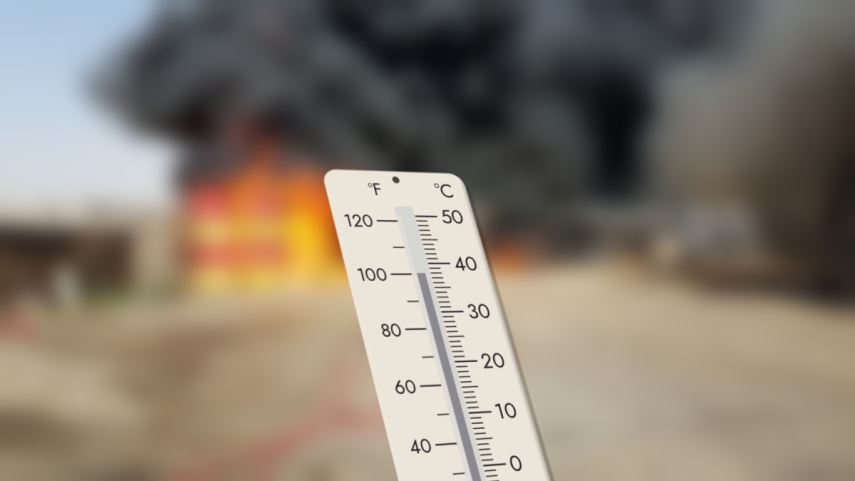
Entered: 38 °C
